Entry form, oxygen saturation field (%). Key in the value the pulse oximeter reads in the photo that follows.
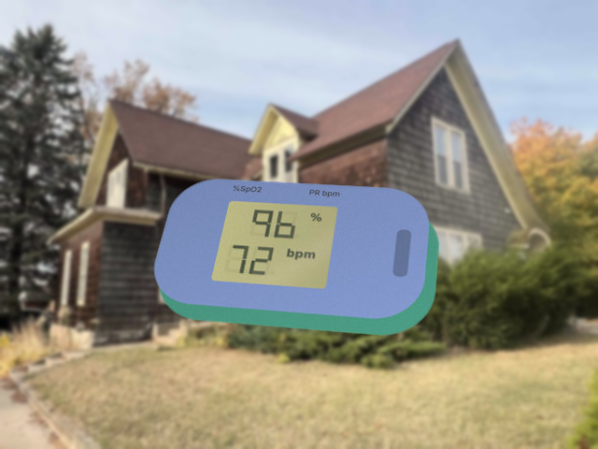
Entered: 96 %
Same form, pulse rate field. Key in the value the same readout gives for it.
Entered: 72 bpm
